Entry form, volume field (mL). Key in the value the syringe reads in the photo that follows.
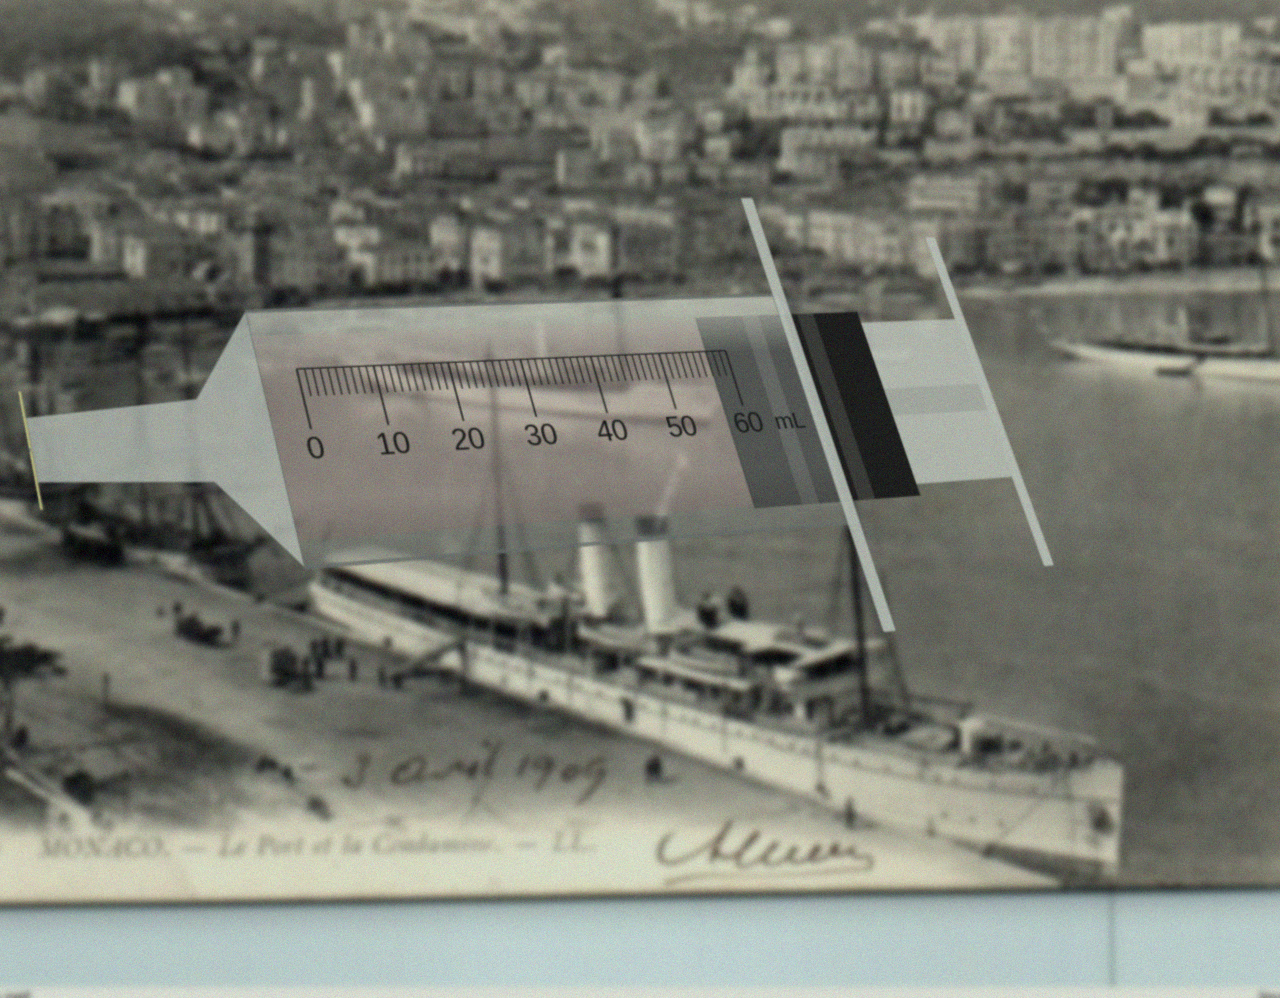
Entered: 57 mL
